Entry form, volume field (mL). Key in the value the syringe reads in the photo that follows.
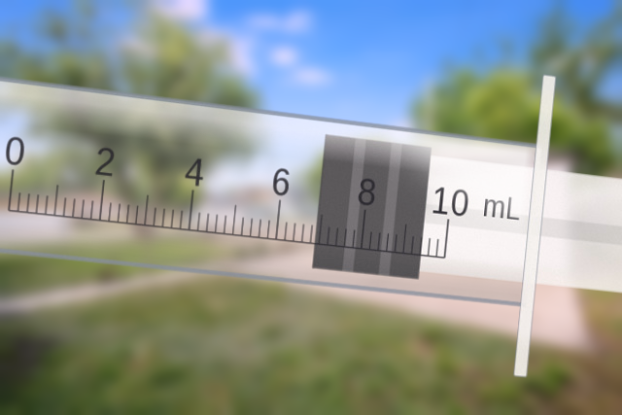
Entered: 6.9 mL
